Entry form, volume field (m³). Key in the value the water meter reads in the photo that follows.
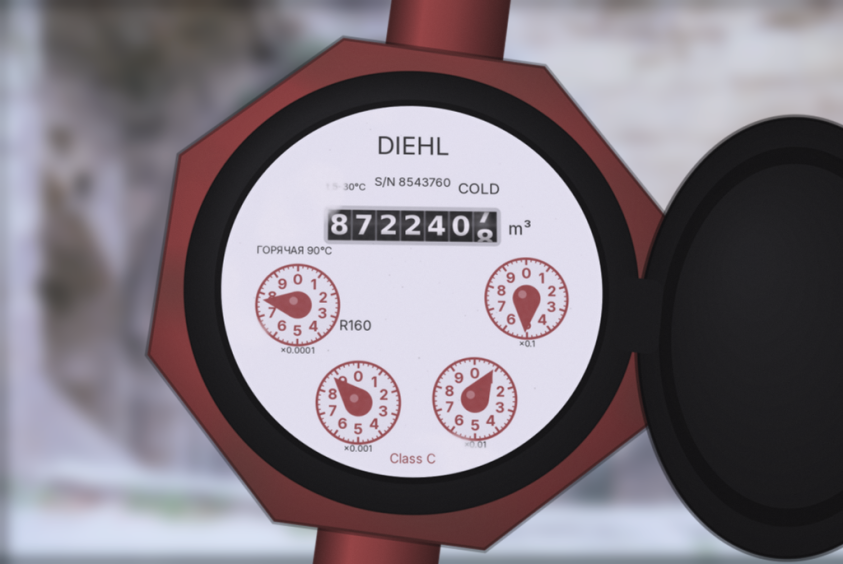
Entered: 8722407.5087 m³
